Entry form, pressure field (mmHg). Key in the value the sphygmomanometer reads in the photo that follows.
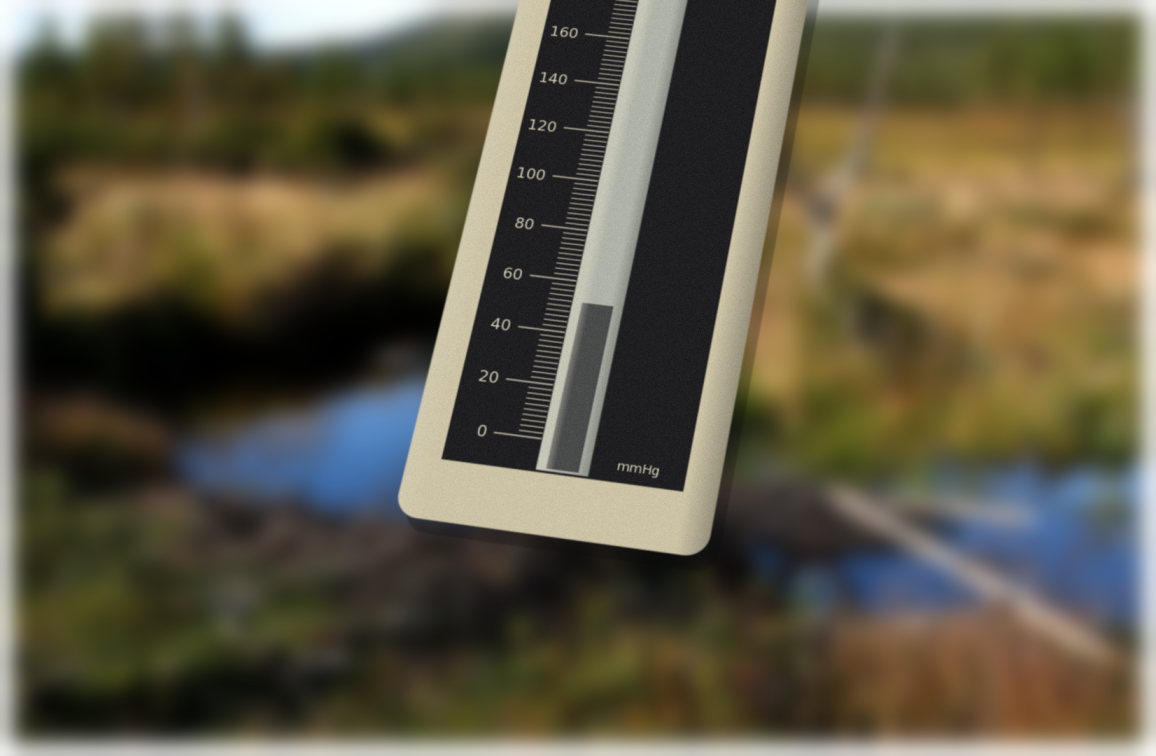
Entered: 52 mmHg
